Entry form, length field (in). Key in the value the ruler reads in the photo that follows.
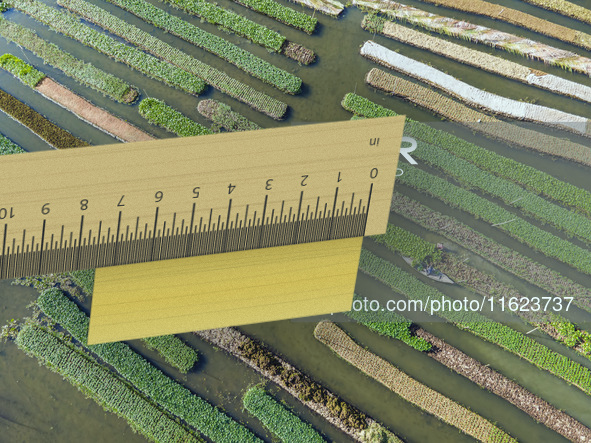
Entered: 7.5 in
